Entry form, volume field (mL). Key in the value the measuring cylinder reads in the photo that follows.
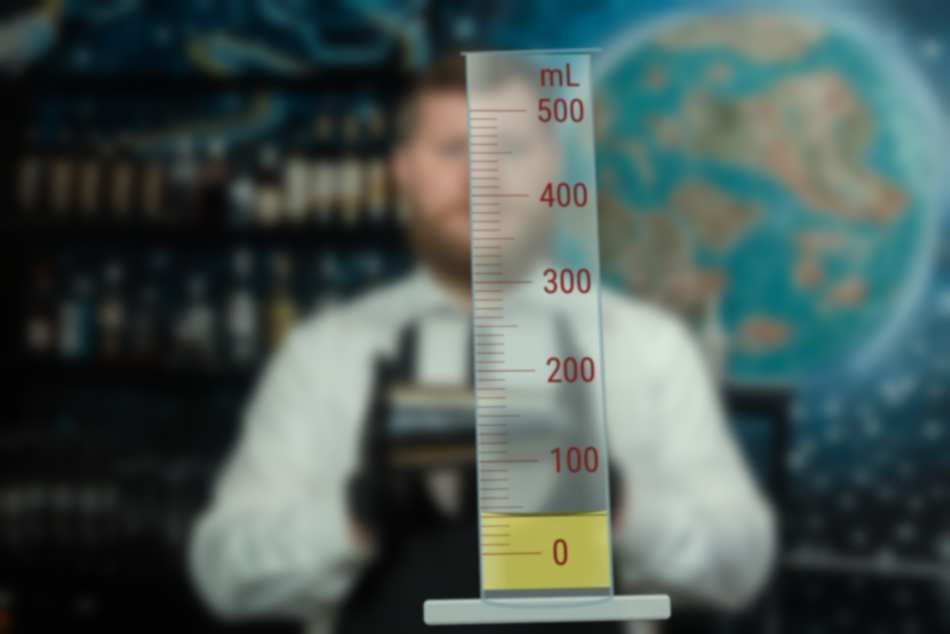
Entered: 40 mL
